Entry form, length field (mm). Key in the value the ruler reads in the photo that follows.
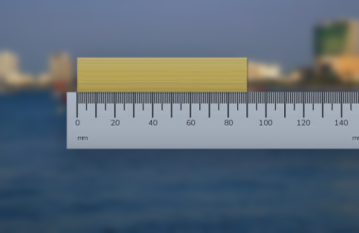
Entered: 90 mm
